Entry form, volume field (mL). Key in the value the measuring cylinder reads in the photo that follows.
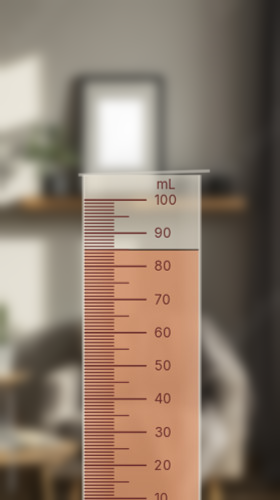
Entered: 85 mL
